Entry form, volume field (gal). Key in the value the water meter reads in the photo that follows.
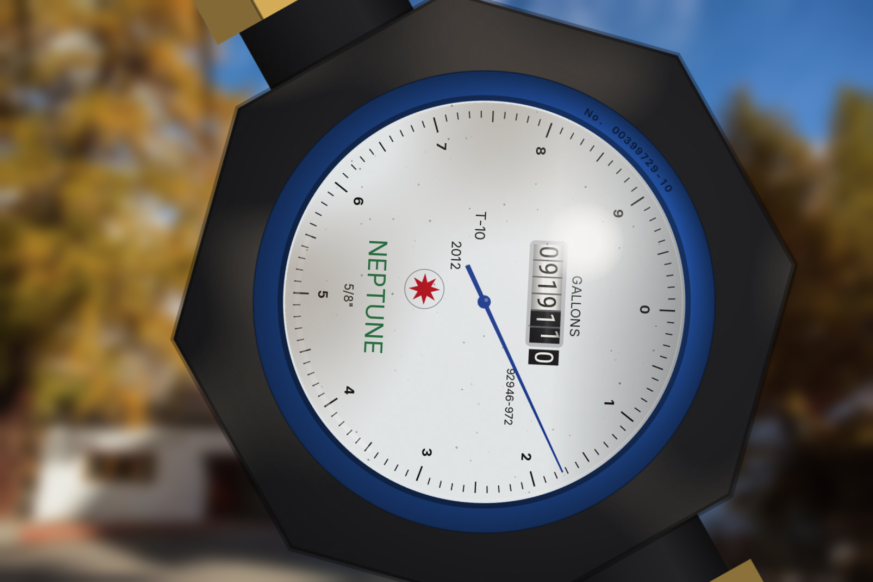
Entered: 919111.7 gal
